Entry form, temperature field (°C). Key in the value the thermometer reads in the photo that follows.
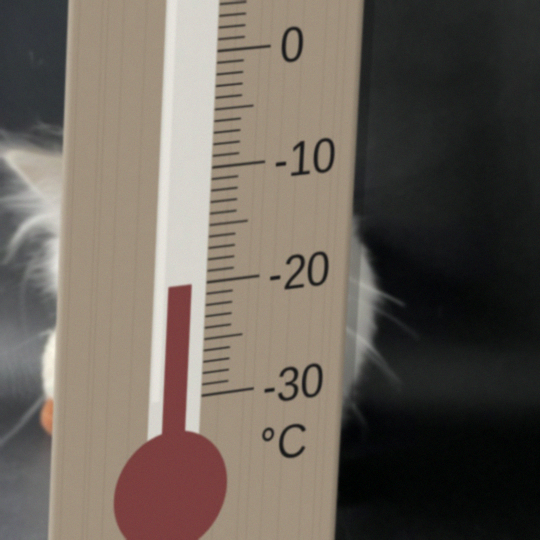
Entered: -20 °C
